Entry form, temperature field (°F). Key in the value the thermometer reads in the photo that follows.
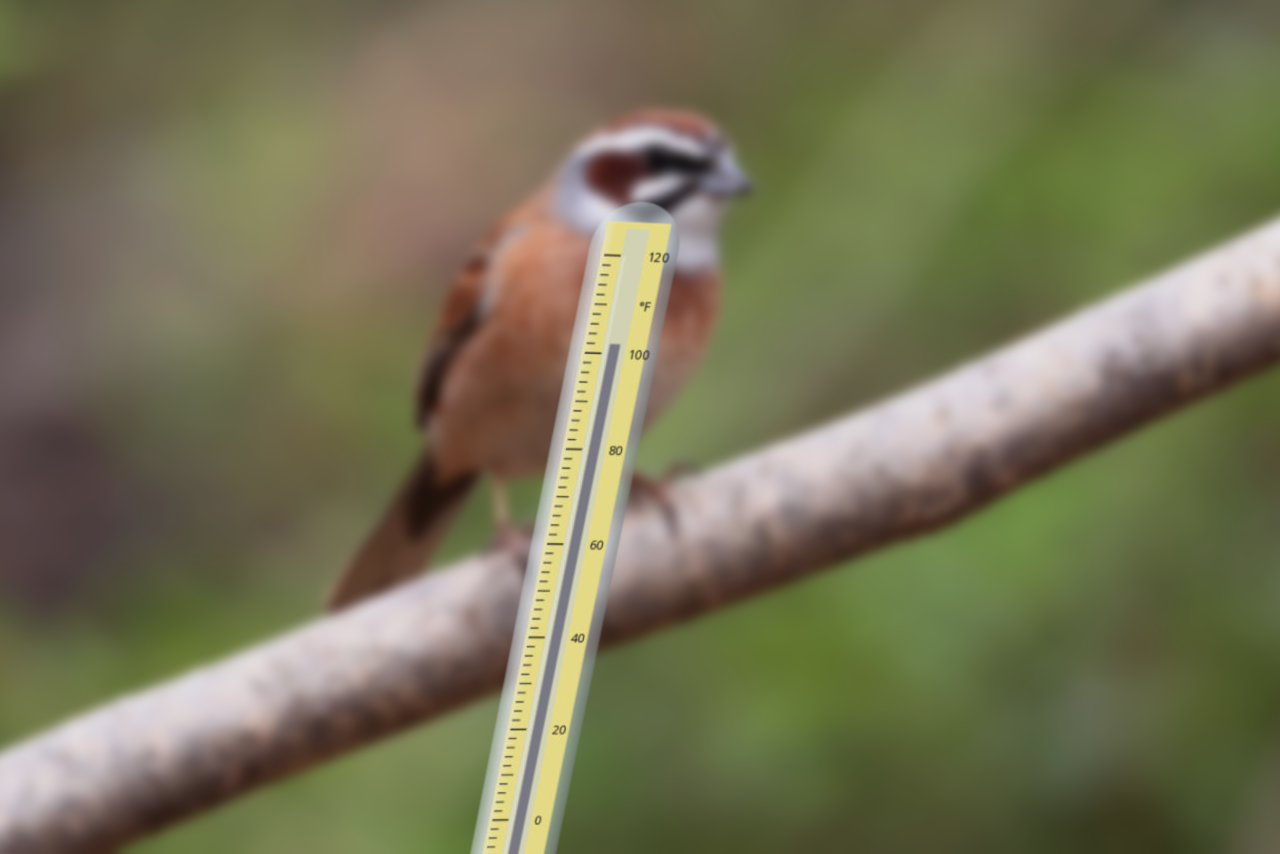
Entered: 102 °F
